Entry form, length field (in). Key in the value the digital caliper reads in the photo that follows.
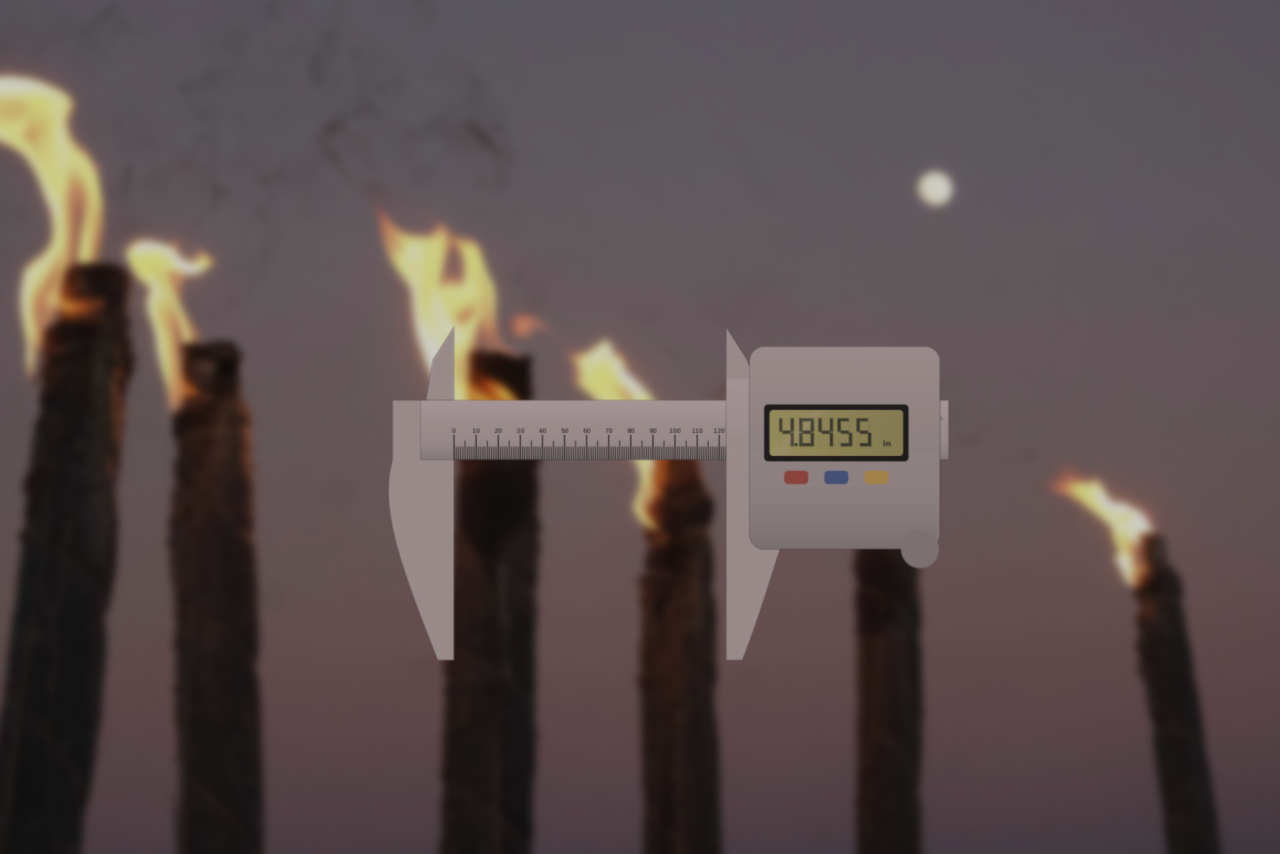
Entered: 4.8455 in
